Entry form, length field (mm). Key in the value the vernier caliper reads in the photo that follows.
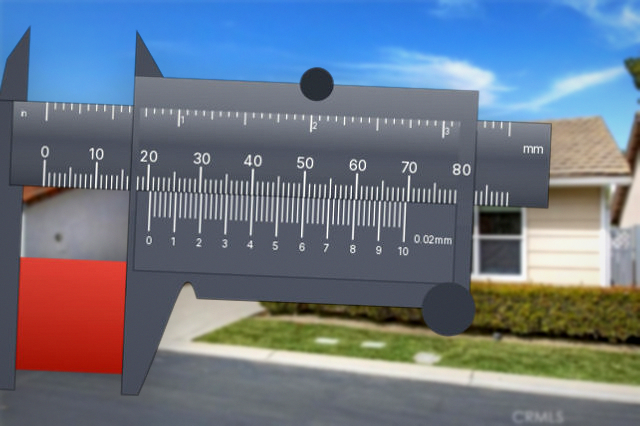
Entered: 20.5 mm
